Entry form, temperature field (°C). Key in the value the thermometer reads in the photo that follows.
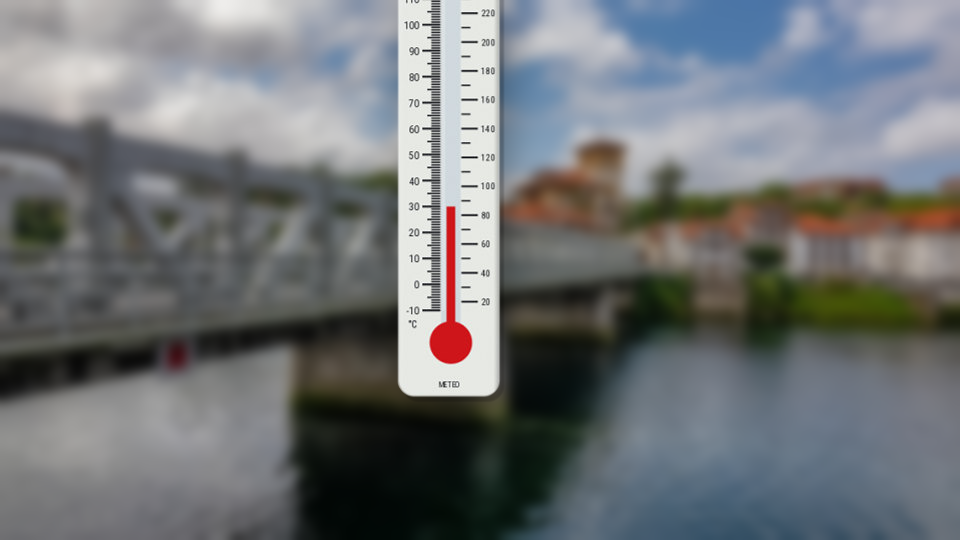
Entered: 30 °C
